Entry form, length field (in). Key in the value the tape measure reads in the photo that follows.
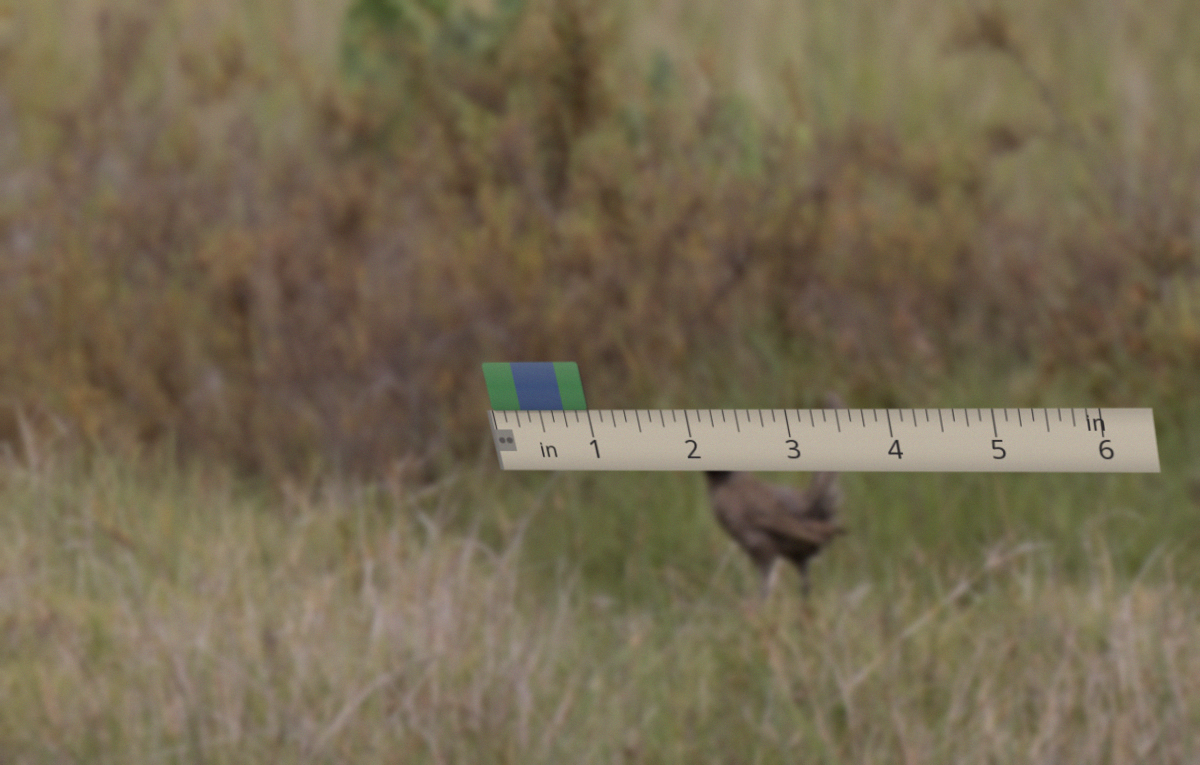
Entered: 1 in
